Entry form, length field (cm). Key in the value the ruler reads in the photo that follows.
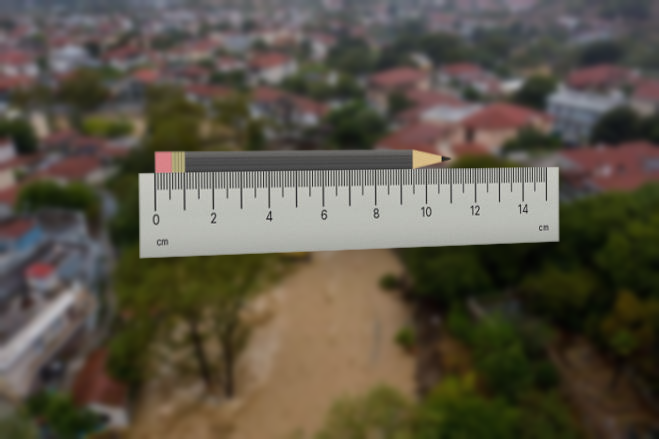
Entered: 11 cm
